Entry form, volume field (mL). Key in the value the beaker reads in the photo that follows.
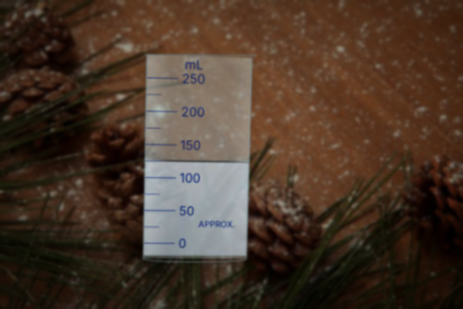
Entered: 125 mL
